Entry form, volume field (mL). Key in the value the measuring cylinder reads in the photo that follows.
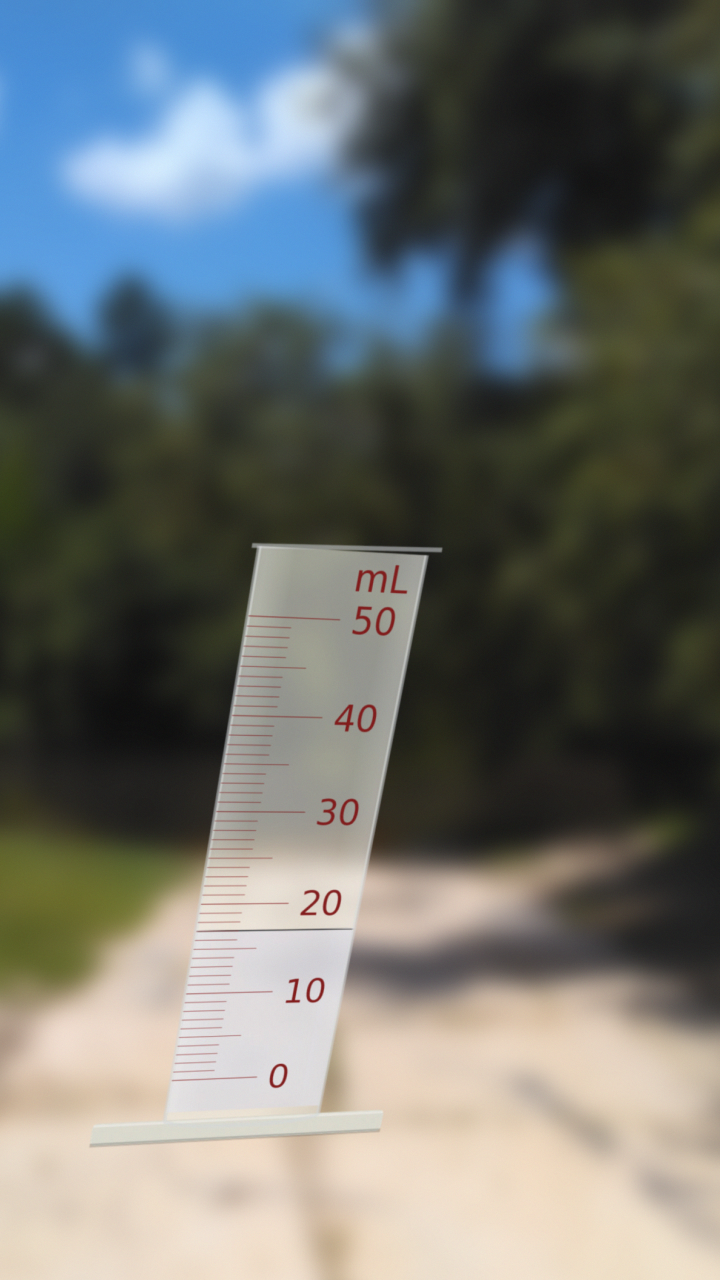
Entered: 17 mL
